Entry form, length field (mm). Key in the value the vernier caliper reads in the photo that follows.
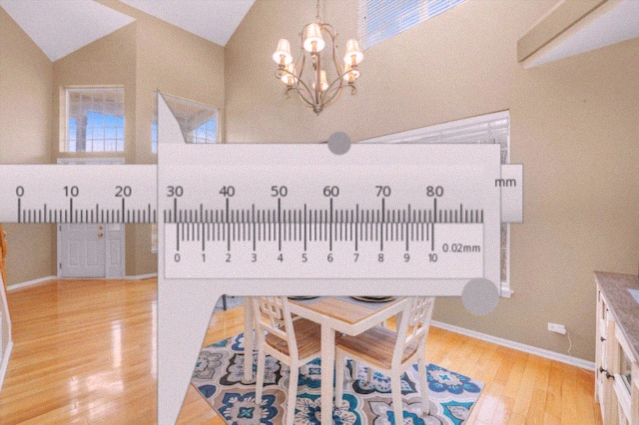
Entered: 30.5 mm
